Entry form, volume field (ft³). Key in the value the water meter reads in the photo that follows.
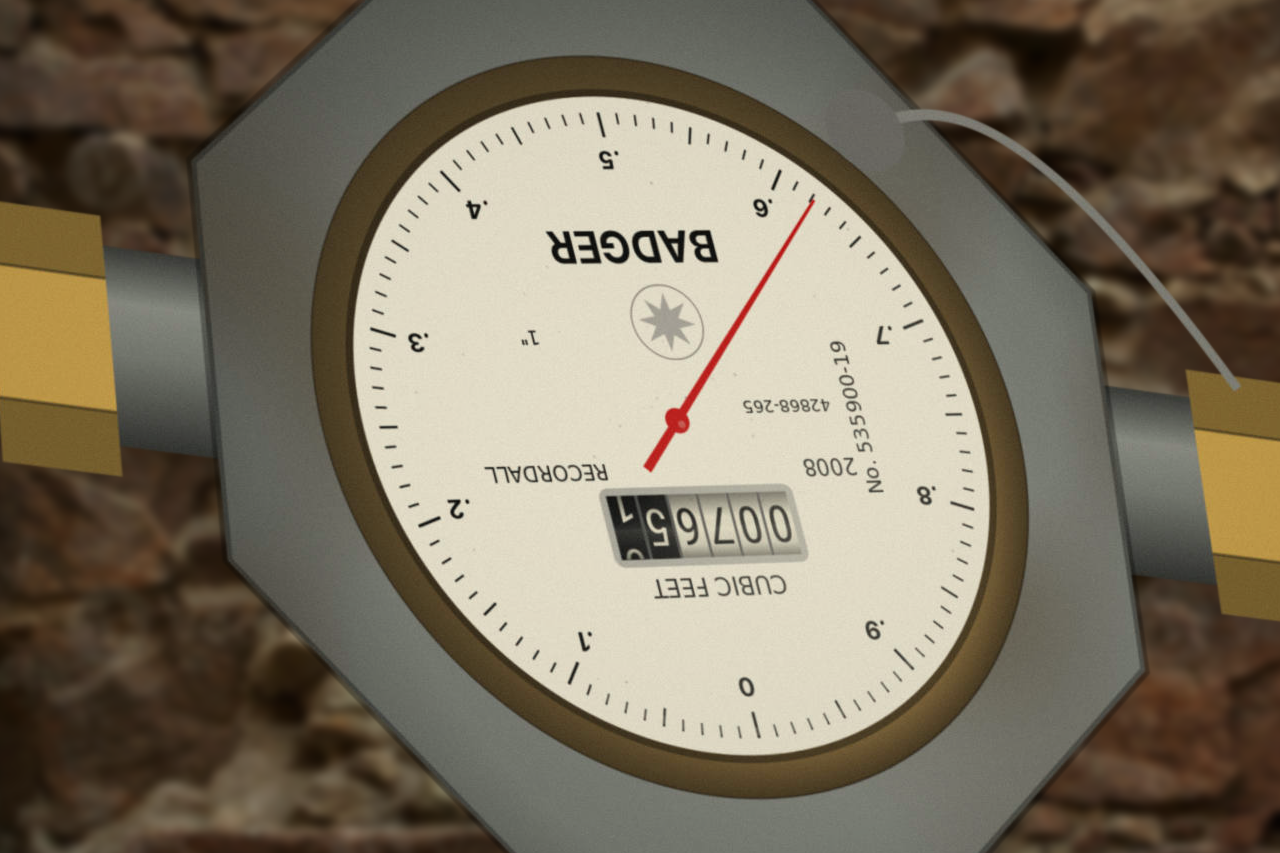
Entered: 7650.62 ft³
